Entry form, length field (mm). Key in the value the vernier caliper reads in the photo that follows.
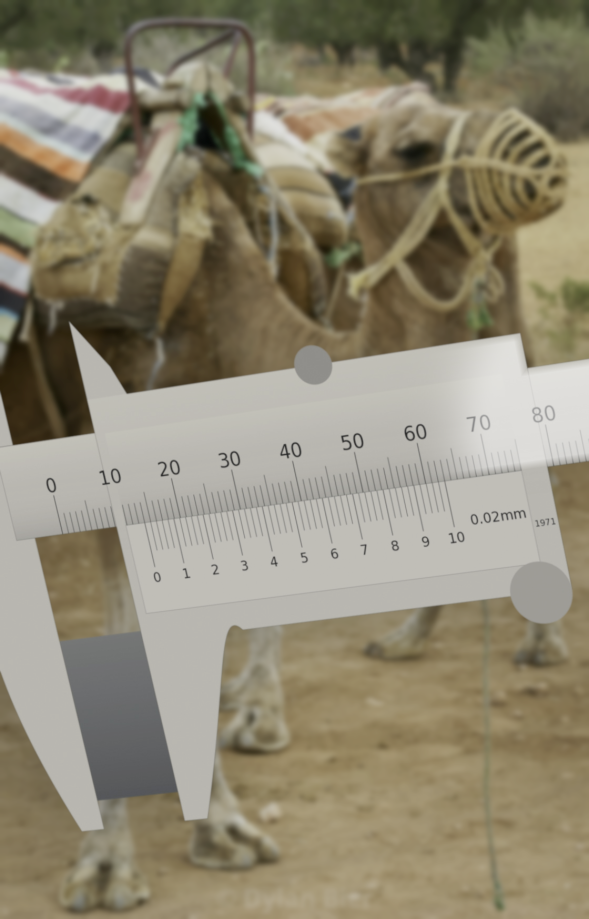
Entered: 14.0 mm
